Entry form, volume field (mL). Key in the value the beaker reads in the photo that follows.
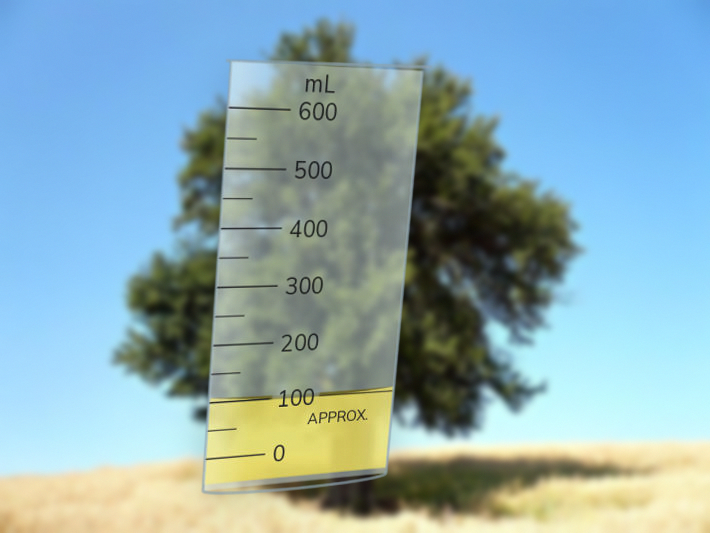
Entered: 100 mL
